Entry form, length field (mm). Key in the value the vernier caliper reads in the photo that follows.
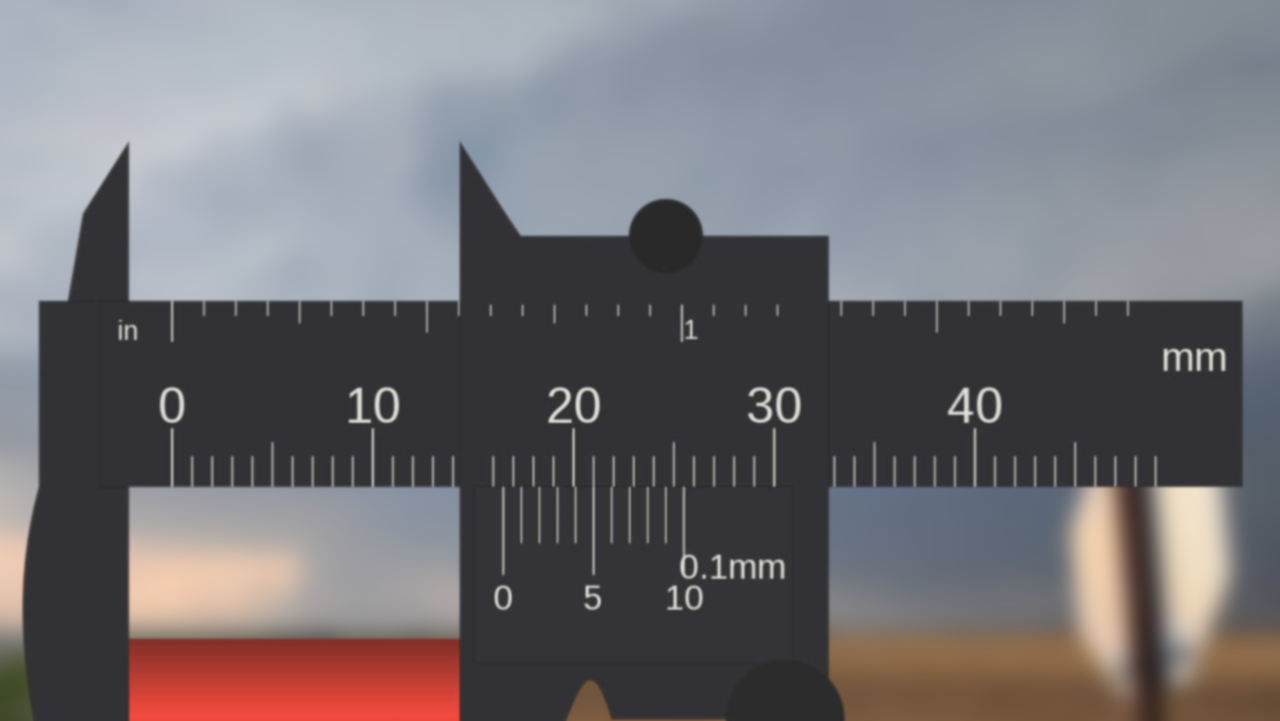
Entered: 16.5 mm
